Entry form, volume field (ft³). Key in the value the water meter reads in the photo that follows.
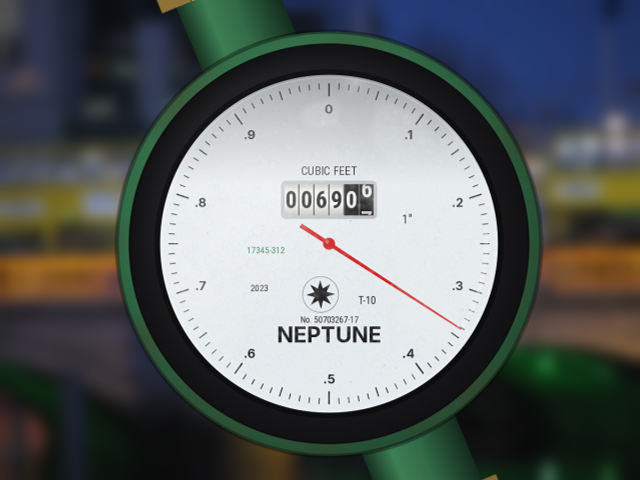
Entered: 6906.34 ft³
